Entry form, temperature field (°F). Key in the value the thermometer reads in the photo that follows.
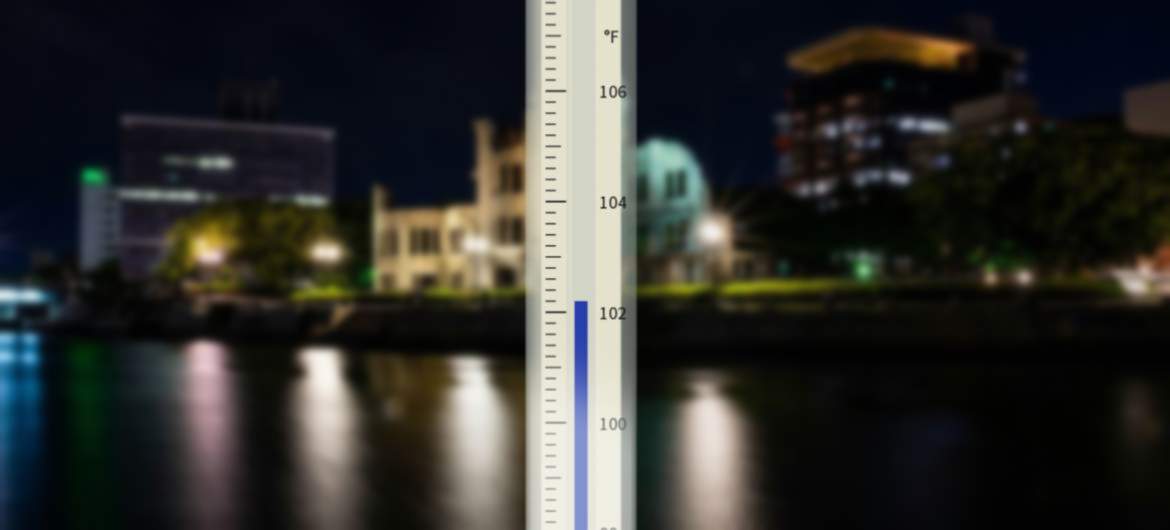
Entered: 102.2 °F
